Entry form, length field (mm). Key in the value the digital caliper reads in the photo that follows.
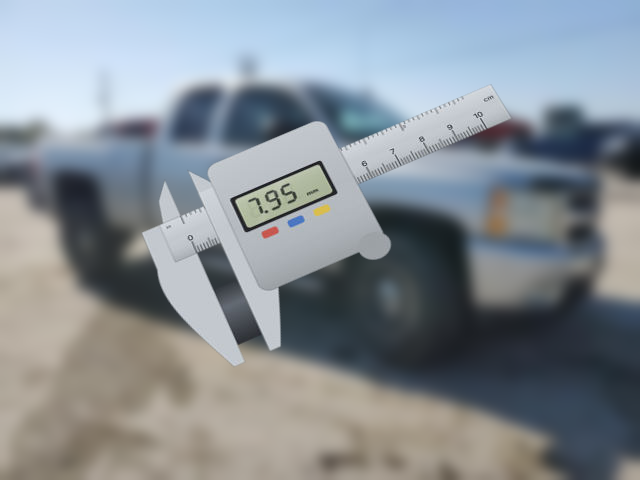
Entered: 7.95 mm
